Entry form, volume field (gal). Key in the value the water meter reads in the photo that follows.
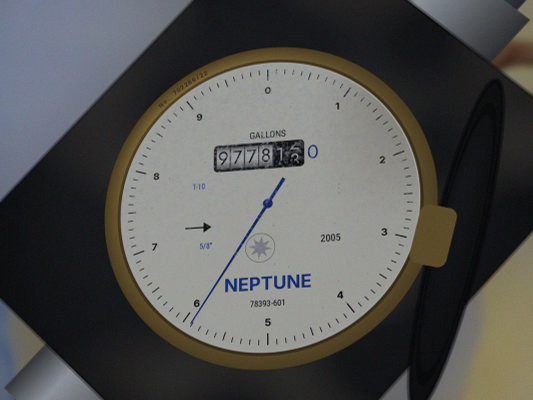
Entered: 9778125.9 gal
